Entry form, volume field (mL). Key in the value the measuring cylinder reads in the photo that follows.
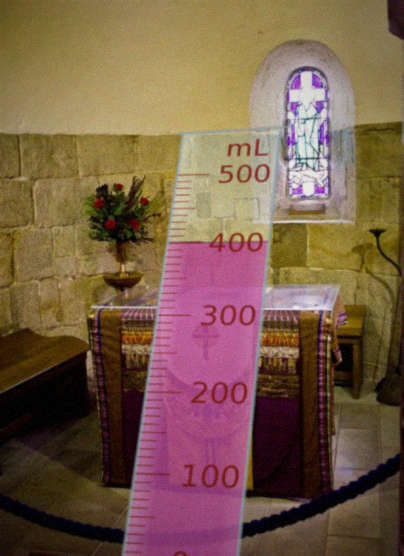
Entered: 400 mL
